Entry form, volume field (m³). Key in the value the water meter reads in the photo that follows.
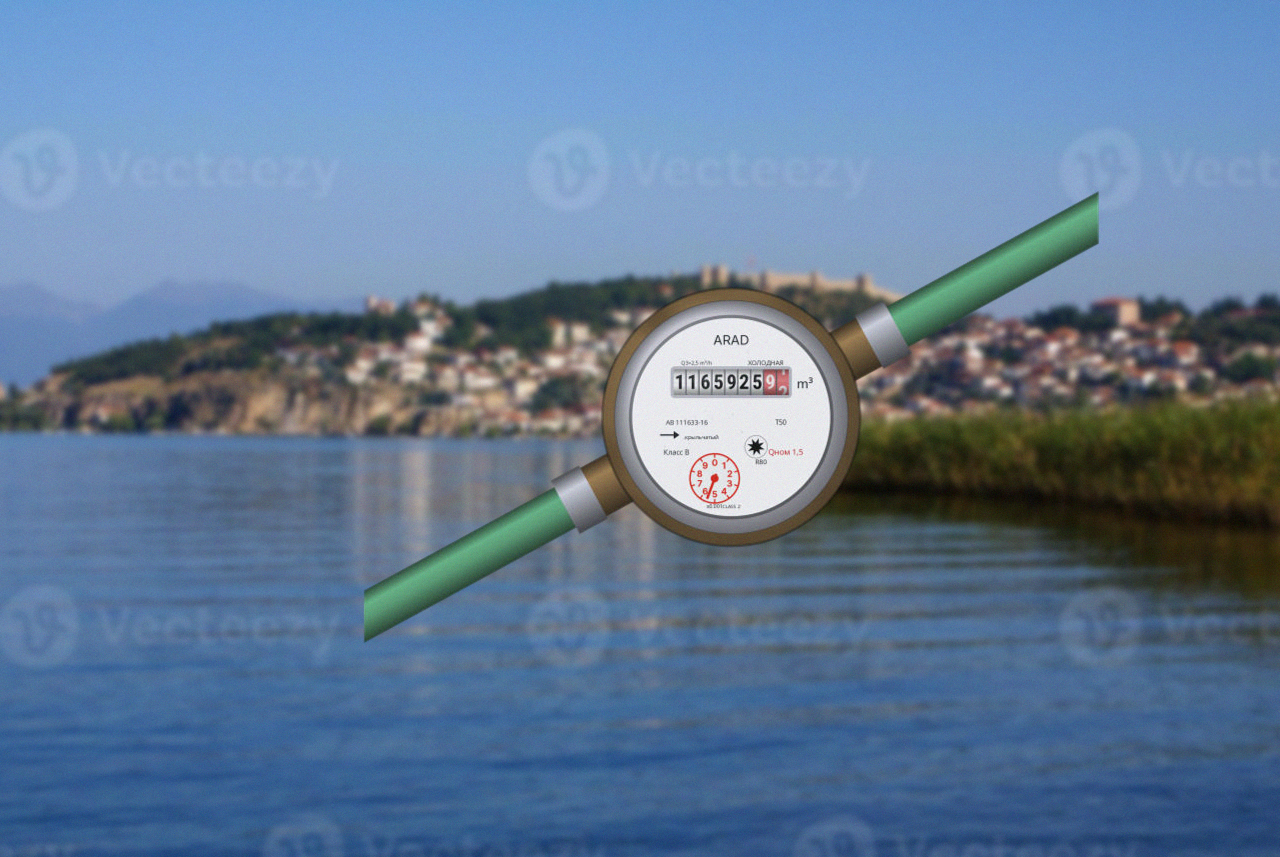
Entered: 1165925.915 m³
